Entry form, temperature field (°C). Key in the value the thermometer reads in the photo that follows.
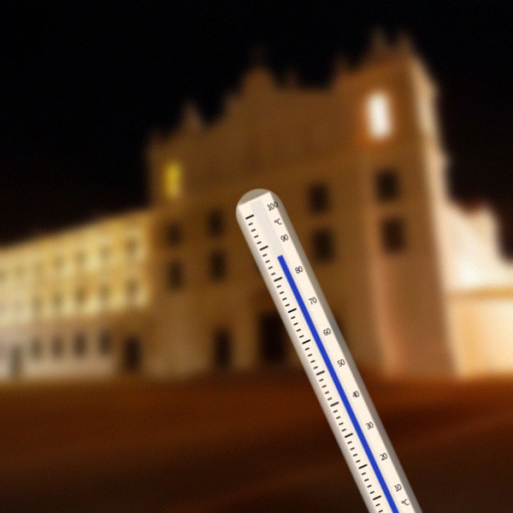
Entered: 86 °C
